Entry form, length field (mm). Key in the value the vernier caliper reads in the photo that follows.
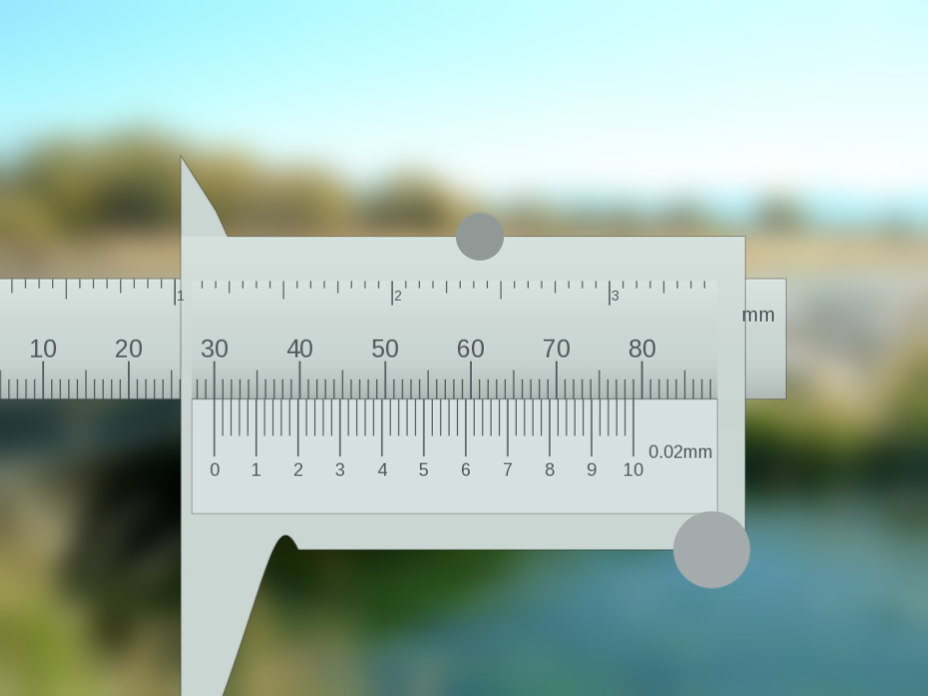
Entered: 30.0 mm
